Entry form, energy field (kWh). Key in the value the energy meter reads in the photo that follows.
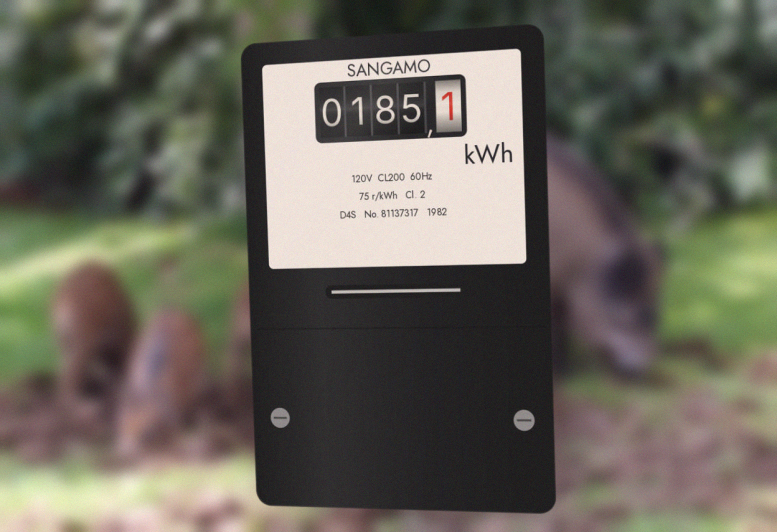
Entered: 185.1 kWh
